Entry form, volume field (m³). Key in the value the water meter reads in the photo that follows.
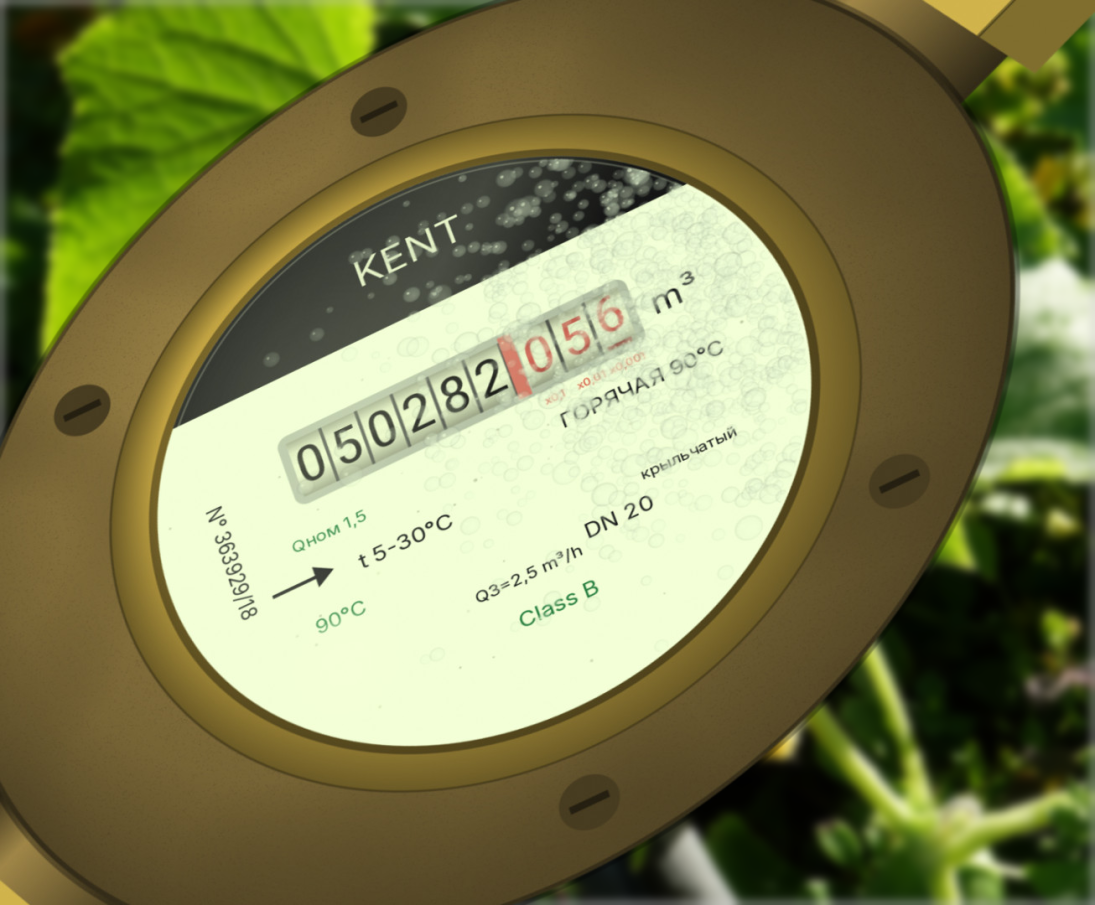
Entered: 50282.056 m³
